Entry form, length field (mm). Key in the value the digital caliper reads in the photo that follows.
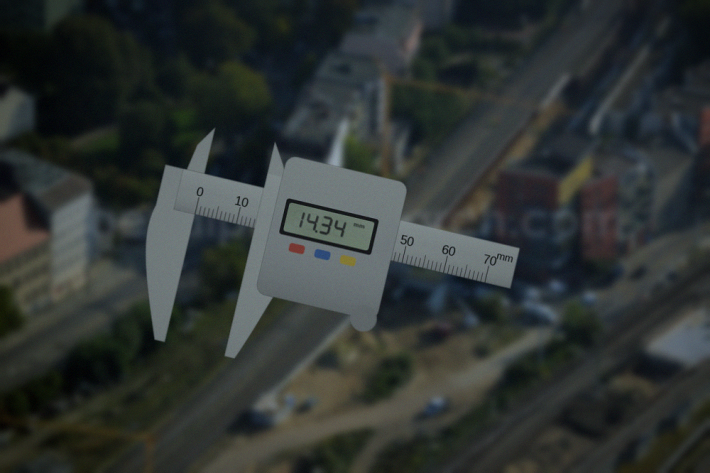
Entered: 14.34 mm
